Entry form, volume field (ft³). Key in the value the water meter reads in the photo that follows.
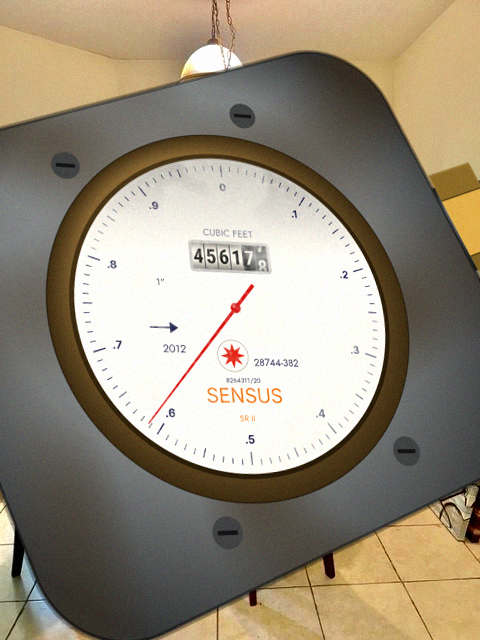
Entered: 456177.61 ft³
